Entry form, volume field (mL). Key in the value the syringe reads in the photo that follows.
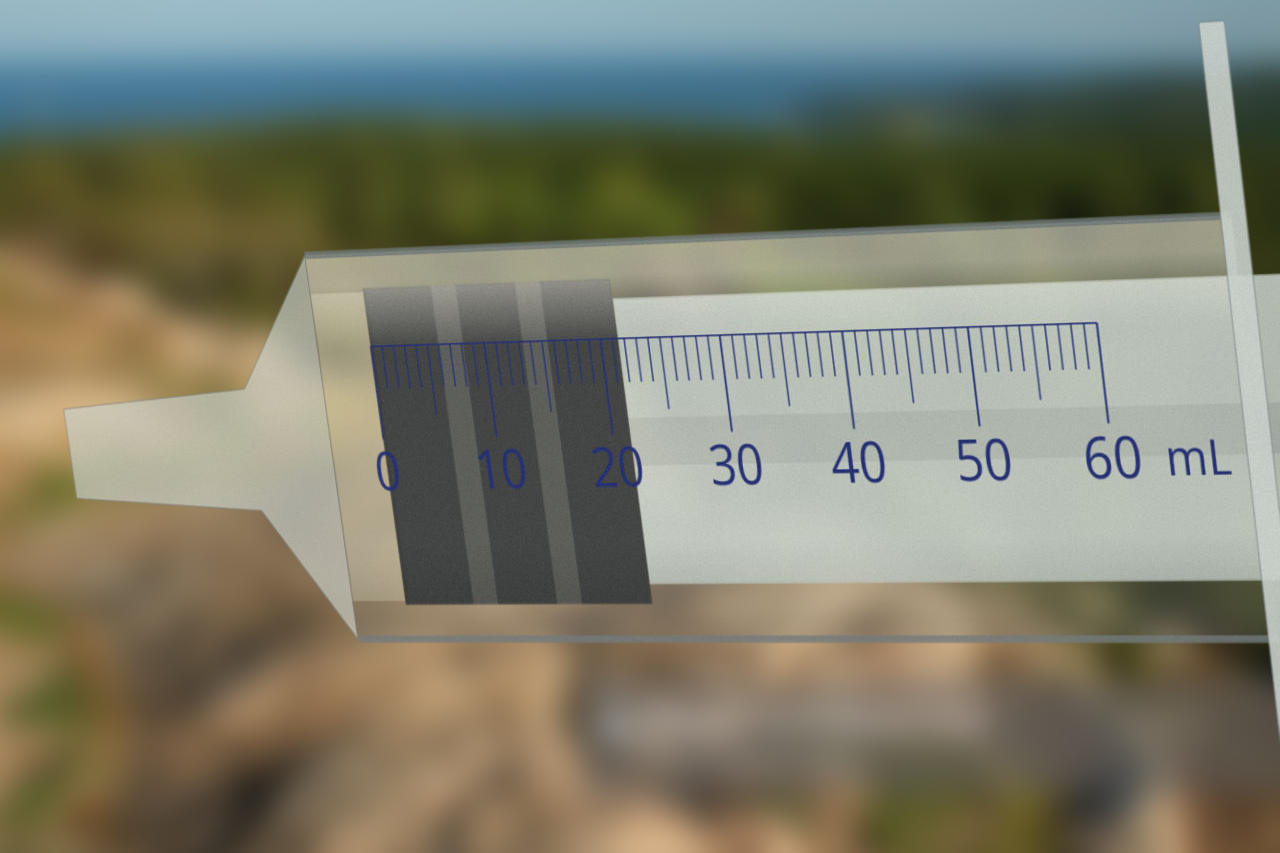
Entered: 0 mL
